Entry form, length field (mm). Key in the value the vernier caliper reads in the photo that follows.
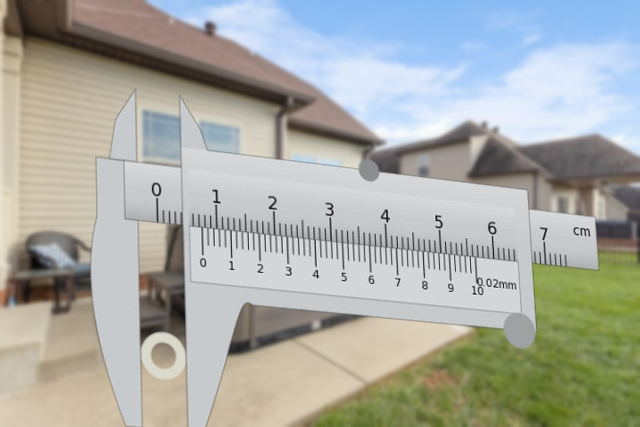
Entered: 7.5 mm
